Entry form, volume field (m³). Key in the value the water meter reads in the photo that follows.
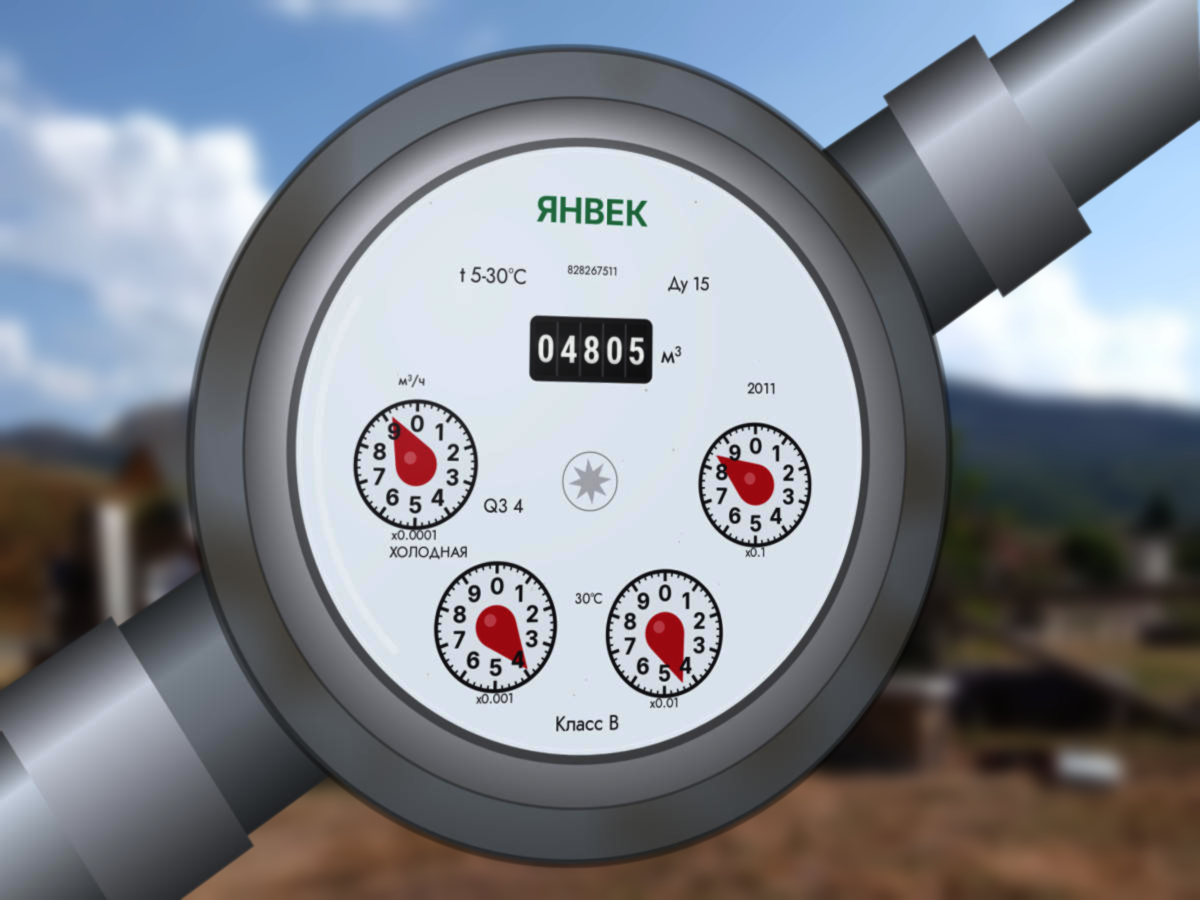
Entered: 4805.8439 m³
